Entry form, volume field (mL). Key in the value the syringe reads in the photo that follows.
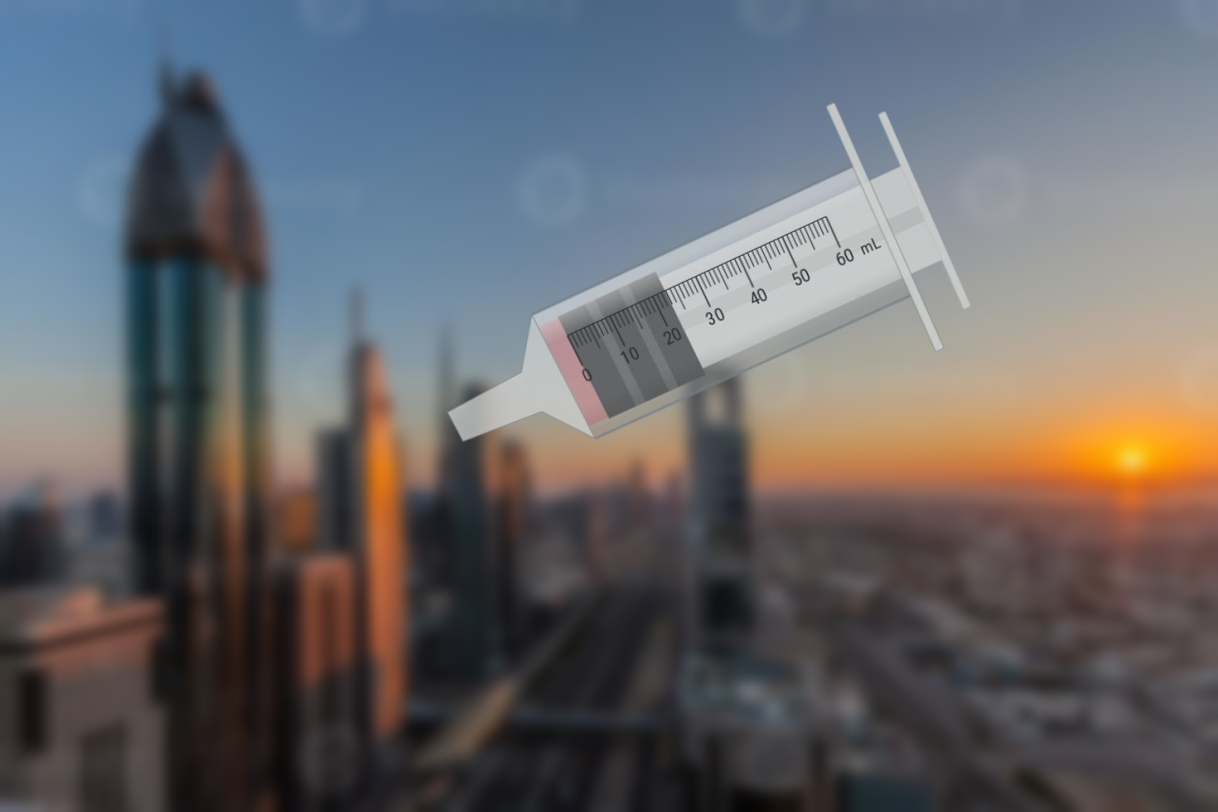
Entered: 0 mL
